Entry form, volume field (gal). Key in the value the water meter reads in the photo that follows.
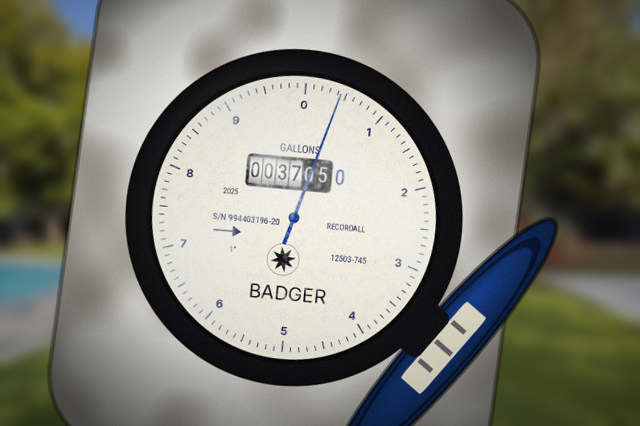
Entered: 37050.4 gal
